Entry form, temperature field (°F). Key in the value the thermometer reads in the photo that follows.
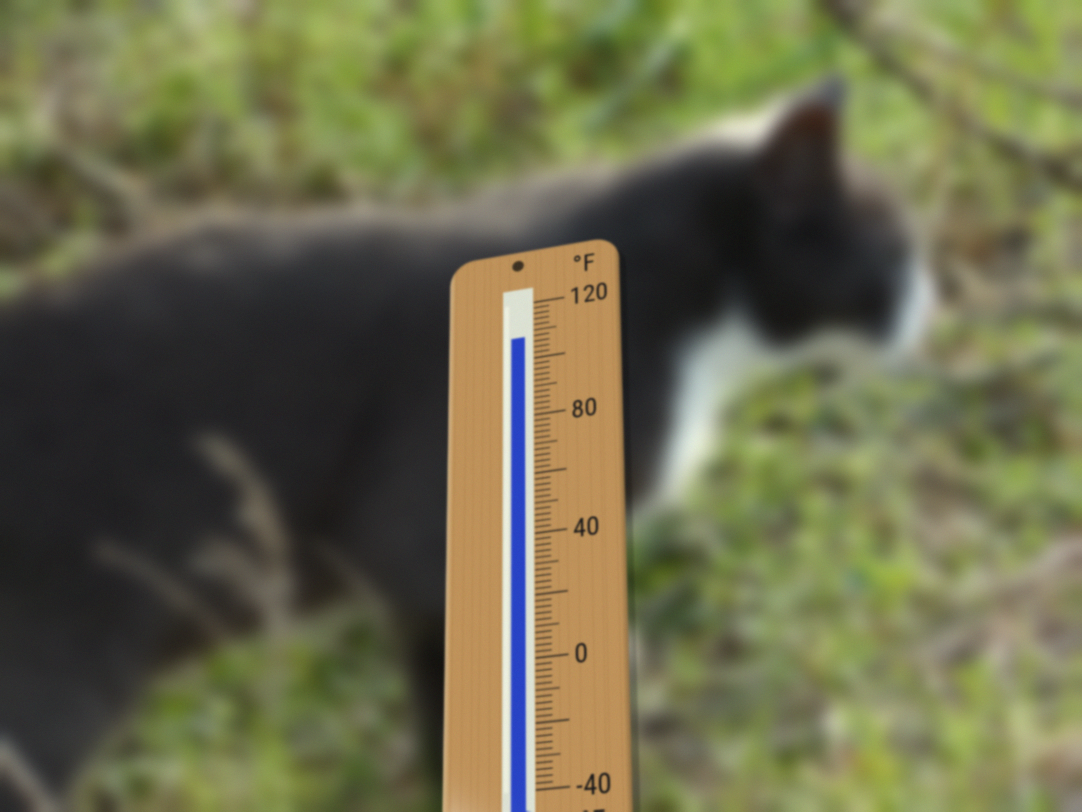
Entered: 108 °F
